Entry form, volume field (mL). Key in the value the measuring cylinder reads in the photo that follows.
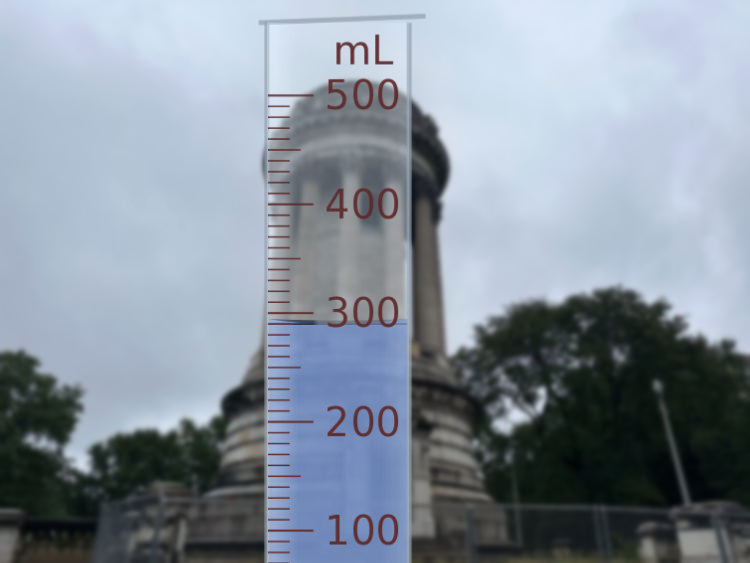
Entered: 290 mL
